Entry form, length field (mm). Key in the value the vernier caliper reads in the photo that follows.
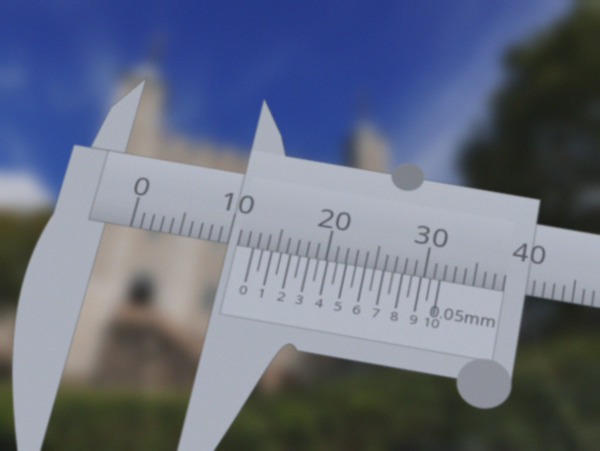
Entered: 12.6 mm
